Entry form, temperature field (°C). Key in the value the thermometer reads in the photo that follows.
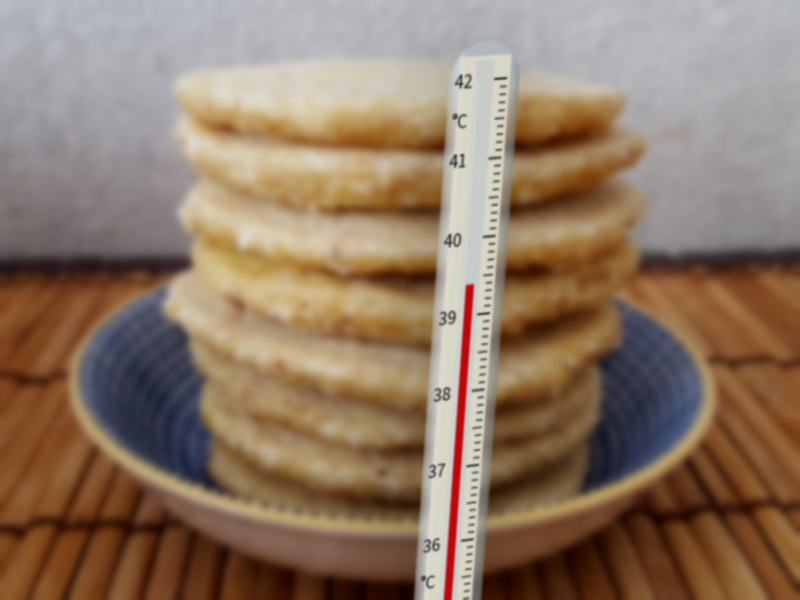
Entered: 39.4 °C
